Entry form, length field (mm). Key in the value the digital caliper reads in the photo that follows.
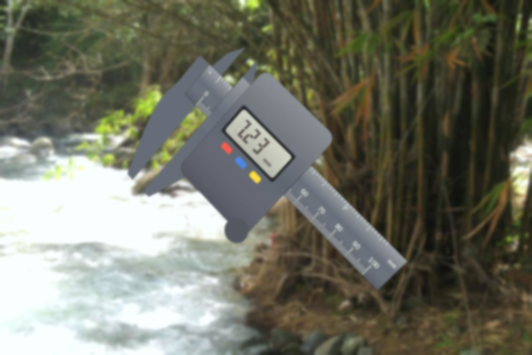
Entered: 7.23 mm
